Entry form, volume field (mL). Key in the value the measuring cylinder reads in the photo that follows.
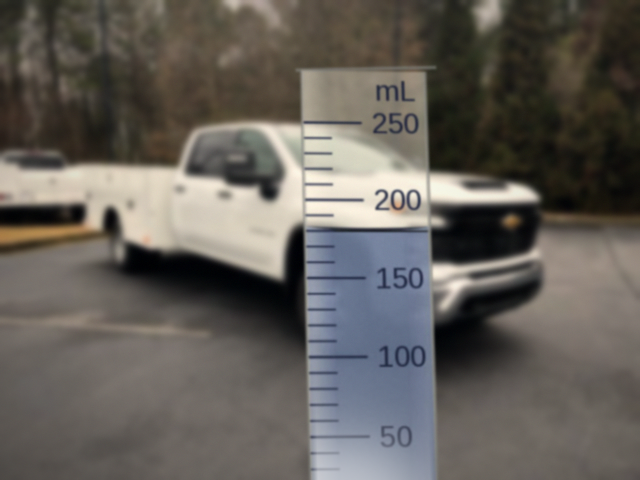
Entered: 180 mL
